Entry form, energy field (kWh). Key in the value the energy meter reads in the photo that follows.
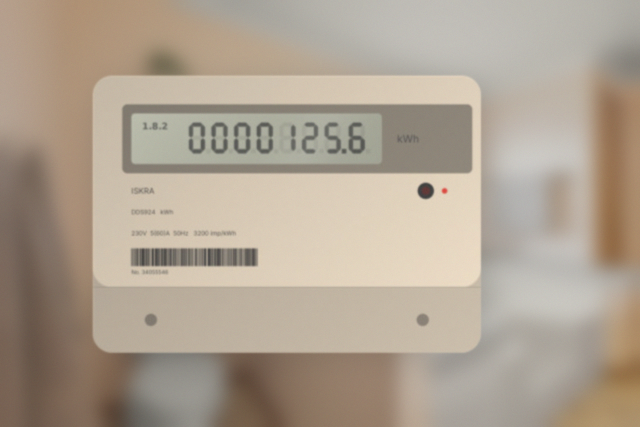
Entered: 125.6 kWh
